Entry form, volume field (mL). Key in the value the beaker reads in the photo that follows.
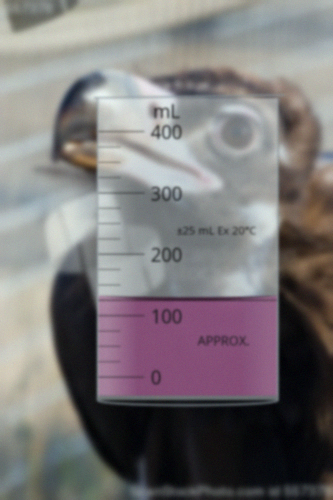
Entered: 125 mL
